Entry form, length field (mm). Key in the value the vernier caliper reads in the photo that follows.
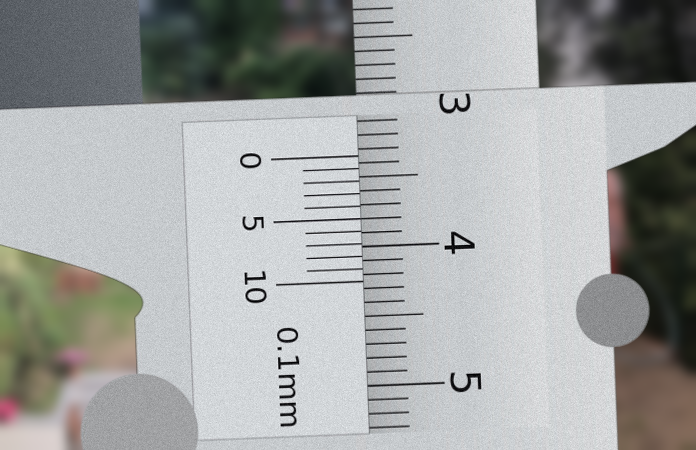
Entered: 33.5 mm
